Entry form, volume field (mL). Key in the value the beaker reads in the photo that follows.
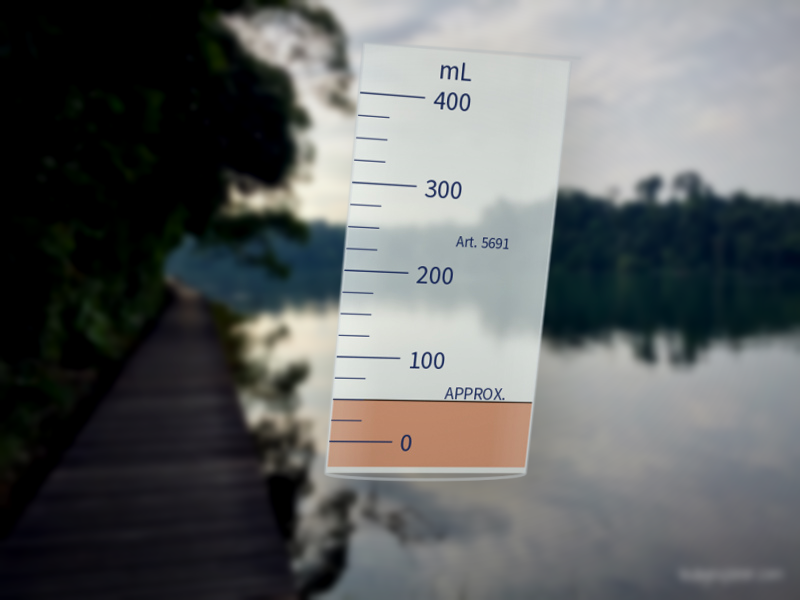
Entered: 50 mL
